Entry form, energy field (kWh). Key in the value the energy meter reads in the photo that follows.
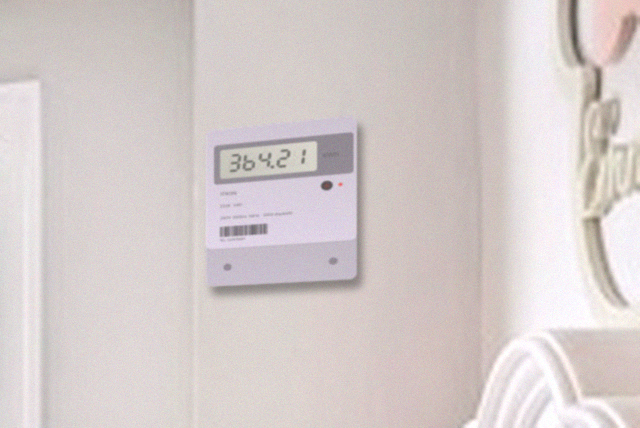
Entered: 364.21 kWh
